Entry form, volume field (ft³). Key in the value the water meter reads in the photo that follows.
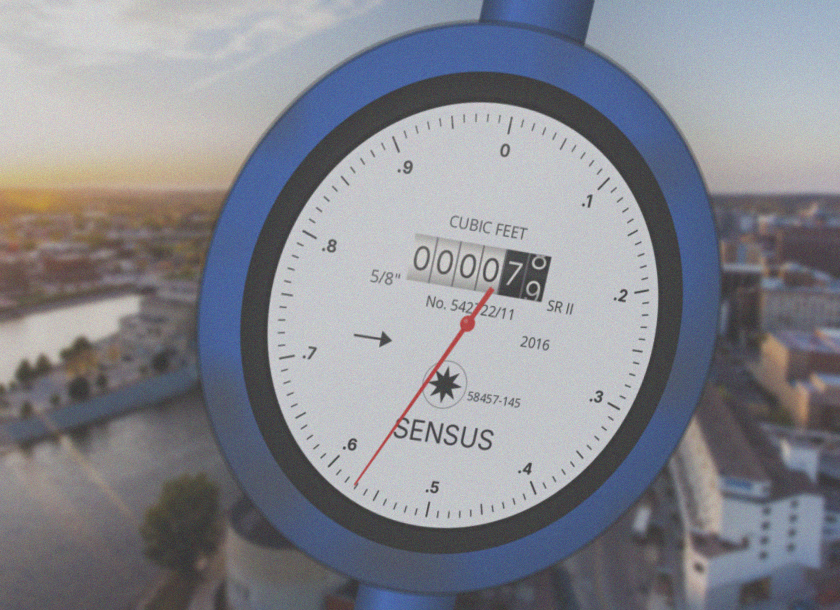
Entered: 78.57 ft³
